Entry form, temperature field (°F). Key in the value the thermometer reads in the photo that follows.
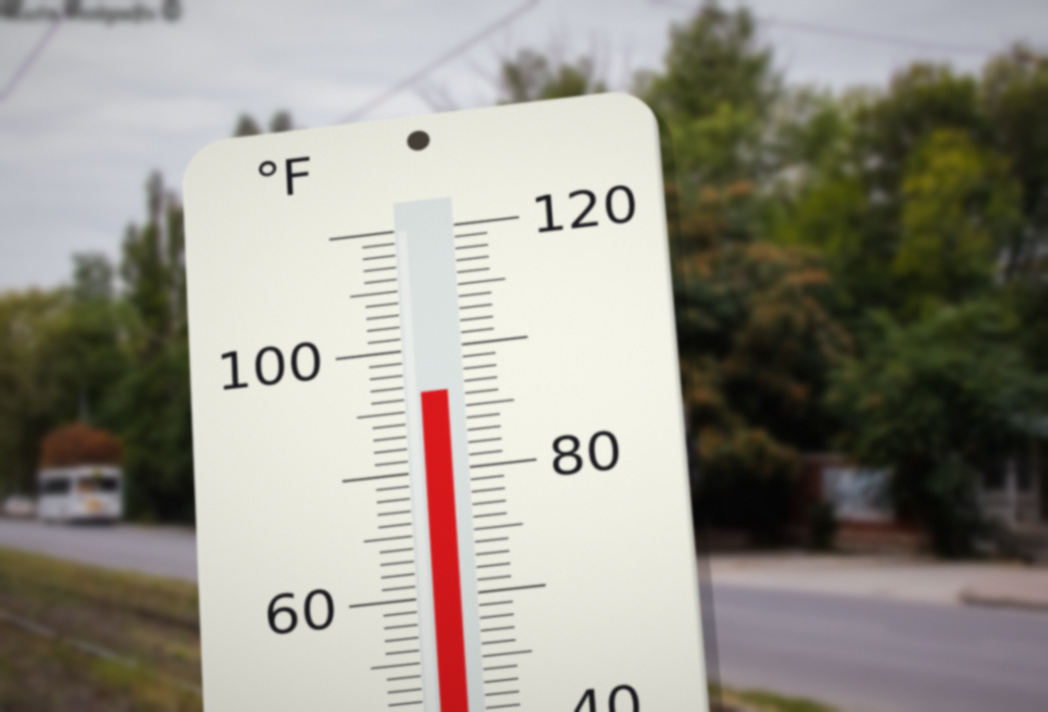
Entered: 93 °F
